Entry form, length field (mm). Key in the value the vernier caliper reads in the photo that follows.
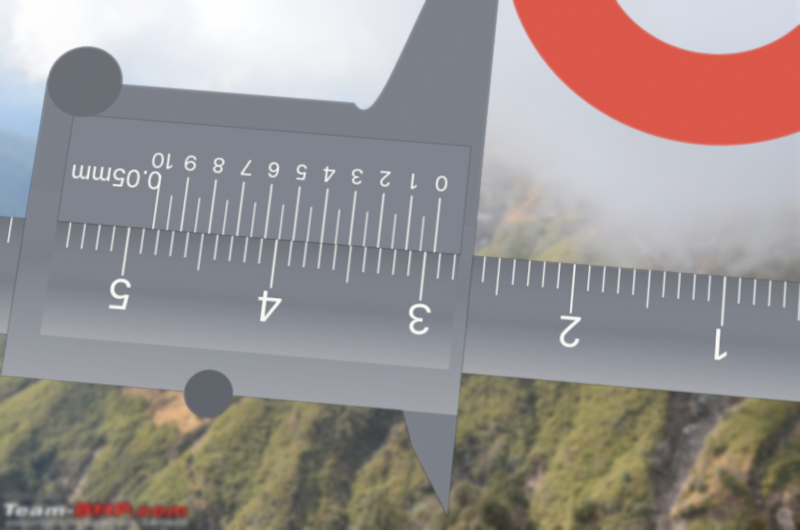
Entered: 29.4 mm
